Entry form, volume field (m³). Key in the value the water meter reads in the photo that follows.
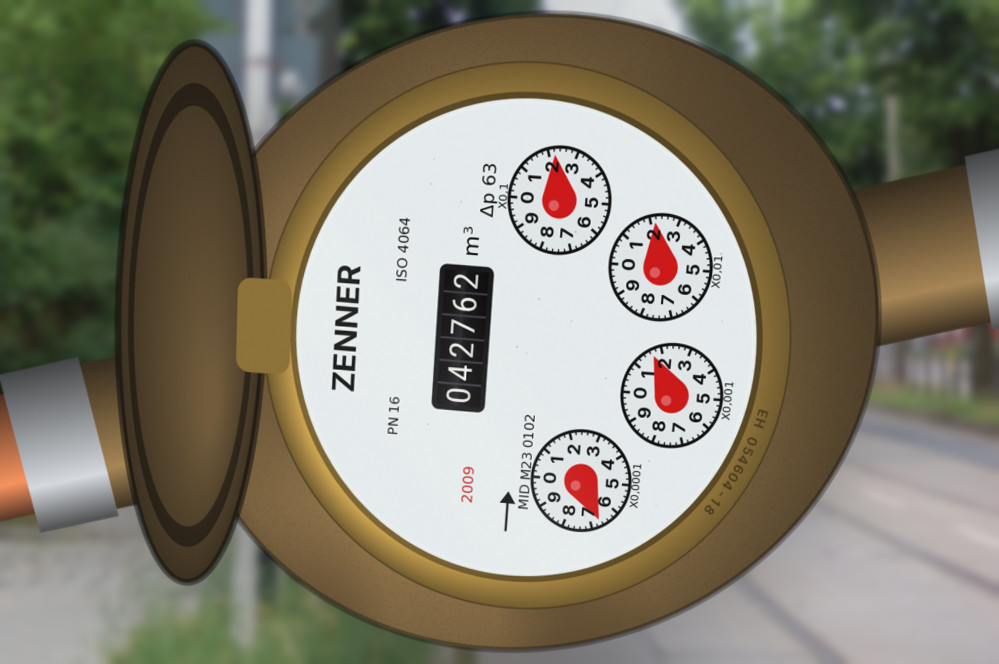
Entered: 42762.2216 m³
